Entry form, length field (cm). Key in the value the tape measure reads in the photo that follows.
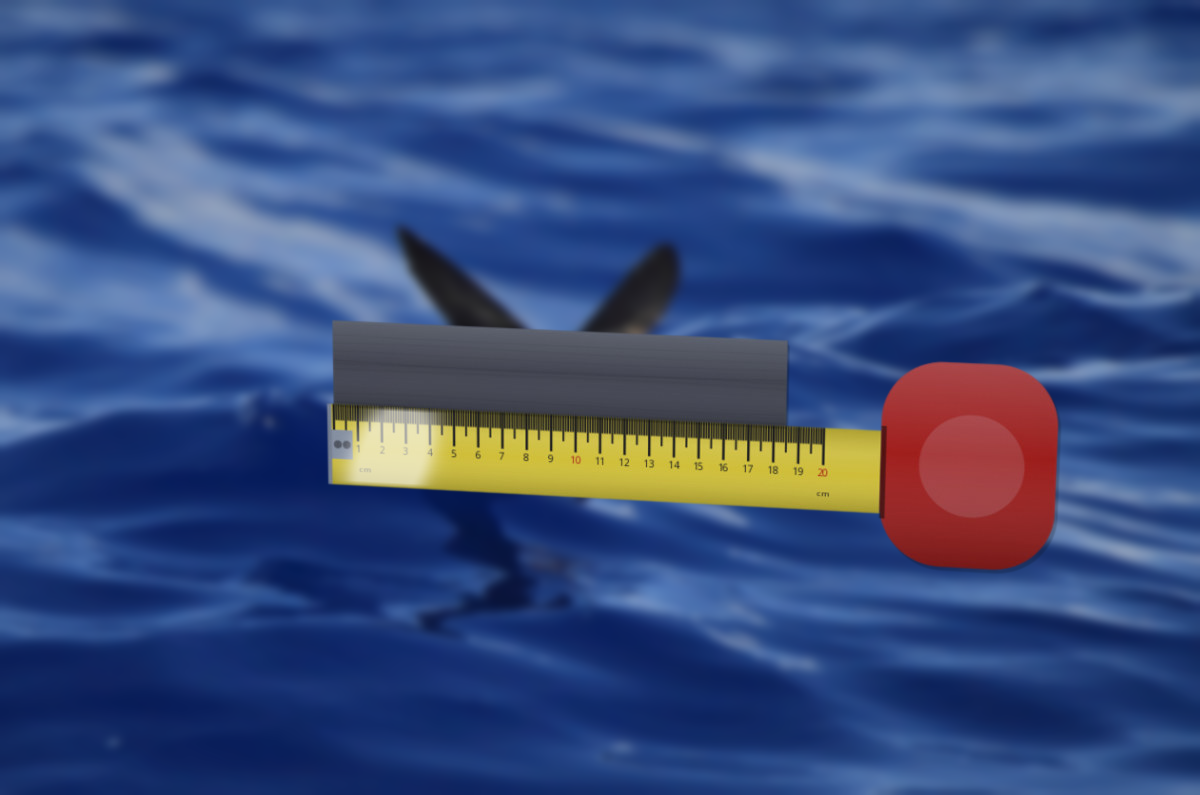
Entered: 18.5 cm
